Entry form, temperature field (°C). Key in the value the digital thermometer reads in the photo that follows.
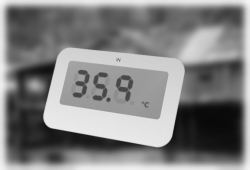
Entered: 35.9 °C
